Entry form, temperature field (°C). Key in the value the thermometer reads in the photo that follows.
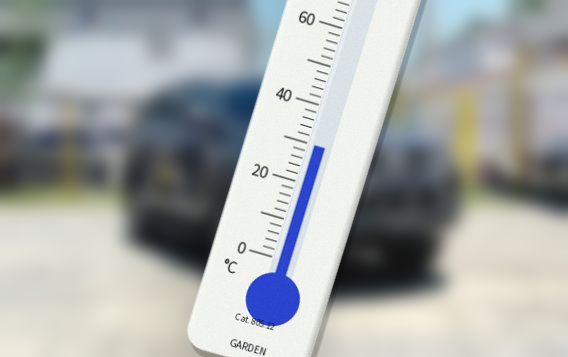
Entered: 30 °C
